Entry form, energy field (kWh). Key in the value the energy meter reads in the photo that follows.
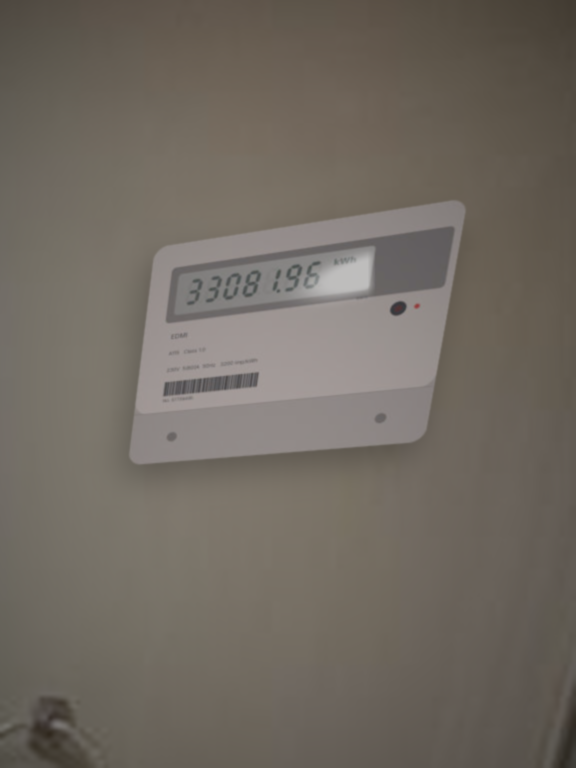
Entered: 33081.96 kWh
